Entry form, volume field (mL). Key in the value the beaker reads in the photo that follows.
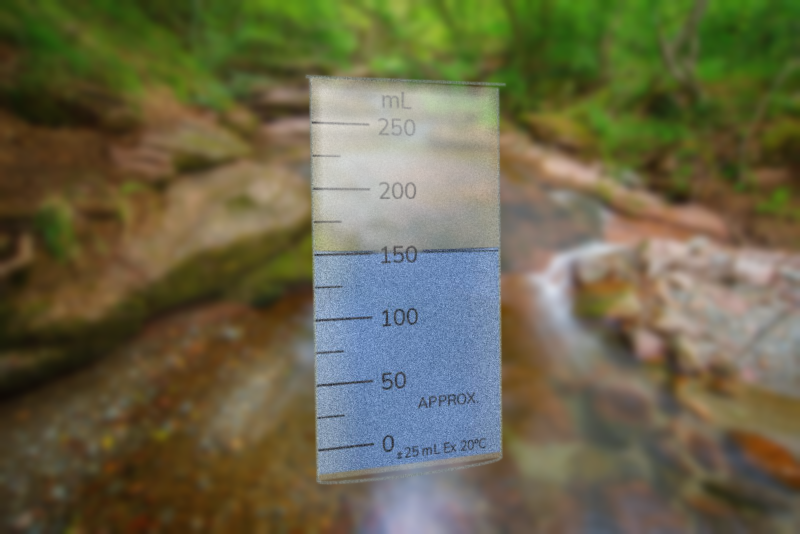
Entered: 150 mL
